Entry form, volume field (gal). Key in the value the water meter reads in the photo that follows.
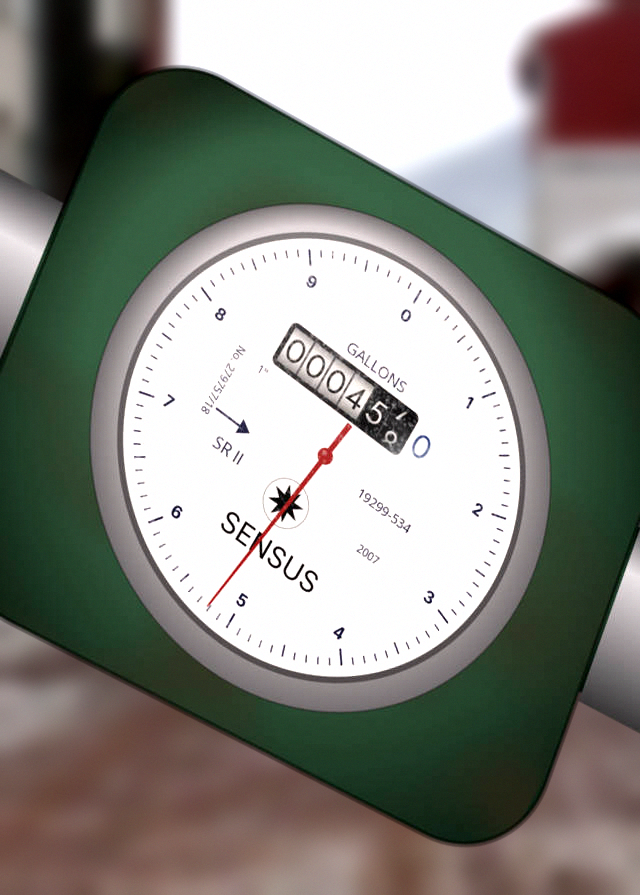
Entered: 4575.2 gal
